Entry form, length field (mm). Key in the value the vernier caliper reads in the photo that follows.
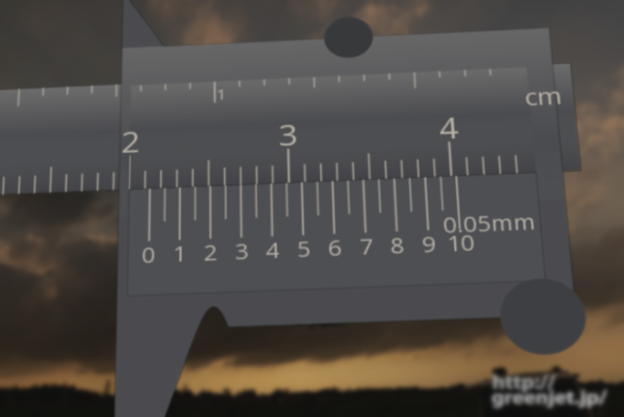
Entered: 21.3 mm
